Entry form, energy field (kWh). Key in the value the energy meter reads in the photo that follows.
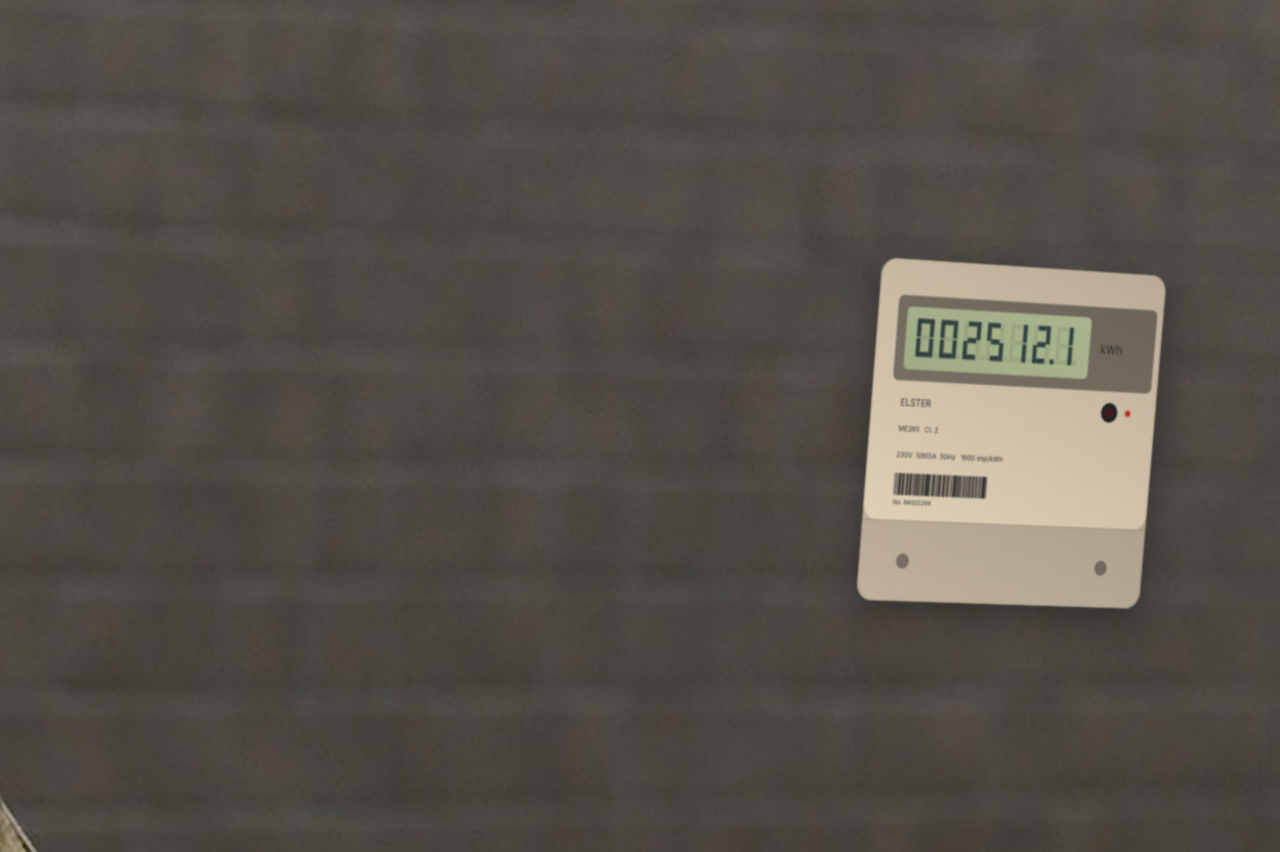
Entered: 2512.1 kWh
